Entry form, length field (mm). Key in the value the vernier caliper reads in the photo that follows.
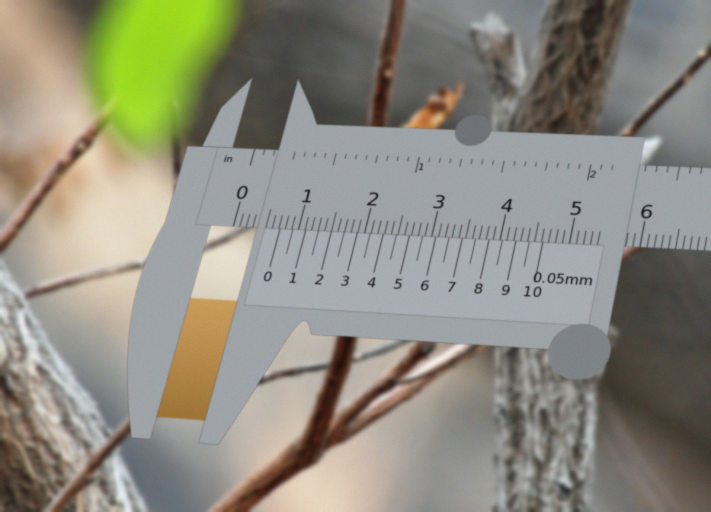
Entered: 7.2 mm
